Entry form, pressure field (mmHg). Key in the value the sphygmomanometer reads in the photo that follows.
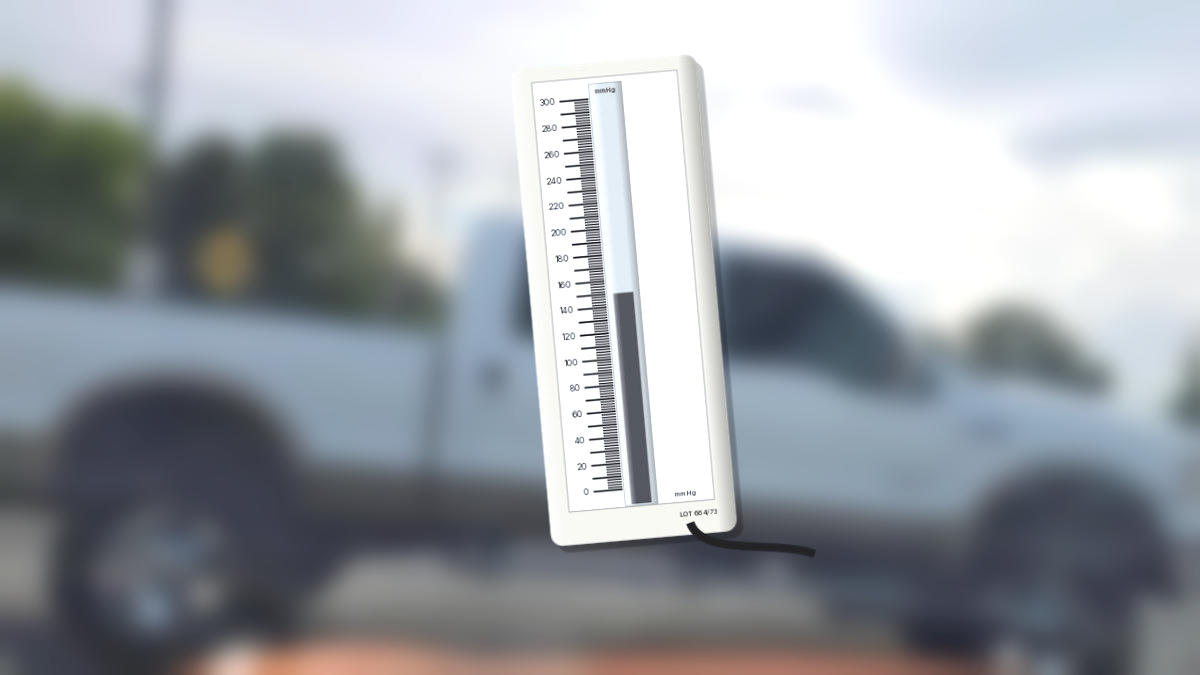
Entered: 150 mmHg
